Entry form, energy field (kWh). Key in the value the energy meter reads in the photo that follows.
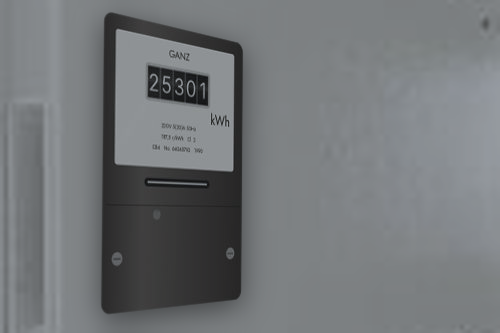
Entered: 25301 kWh
